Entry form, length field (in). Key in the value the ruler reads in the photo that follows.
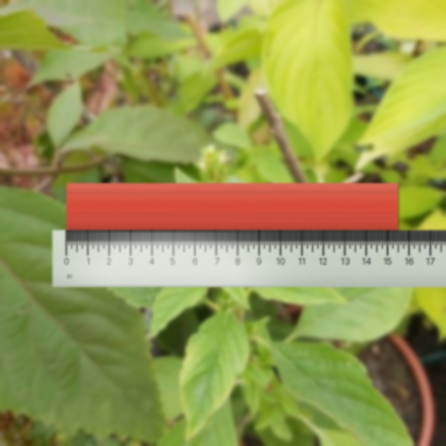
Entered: 15.5 in
